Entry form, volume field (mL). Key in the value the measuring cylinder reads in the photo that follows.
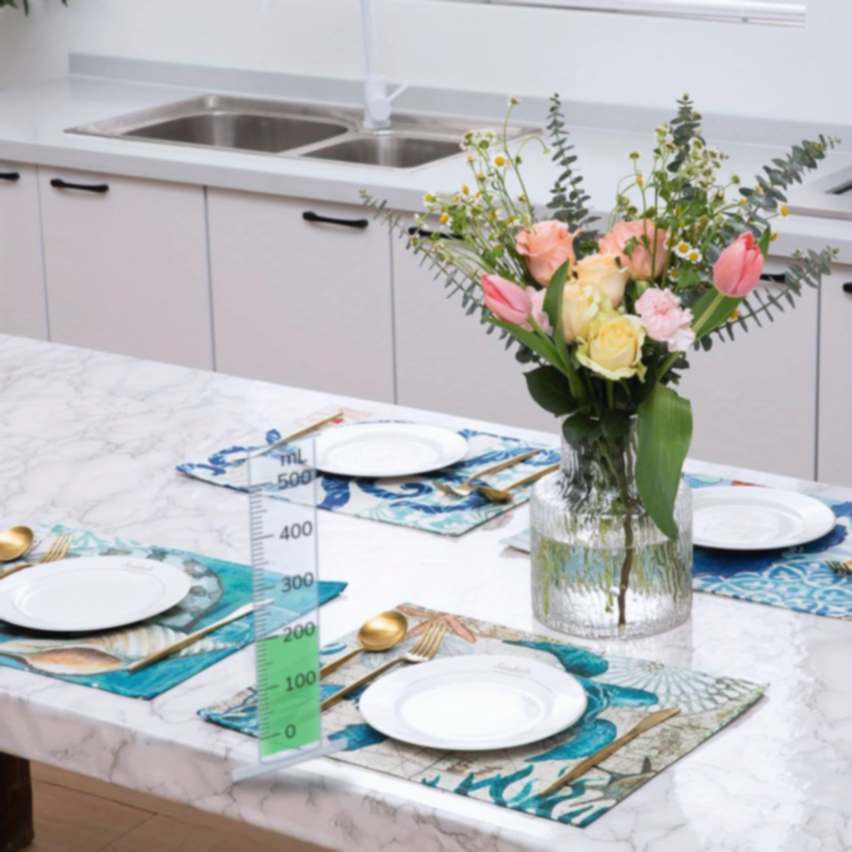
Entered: 200 mL
